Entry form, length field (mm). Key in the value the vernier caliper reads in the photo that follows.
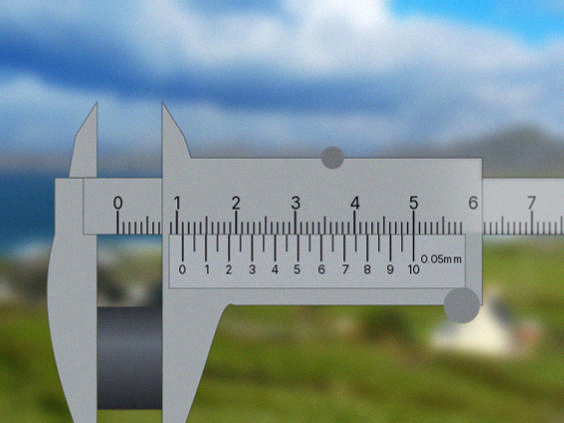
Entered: 11.0 mm
